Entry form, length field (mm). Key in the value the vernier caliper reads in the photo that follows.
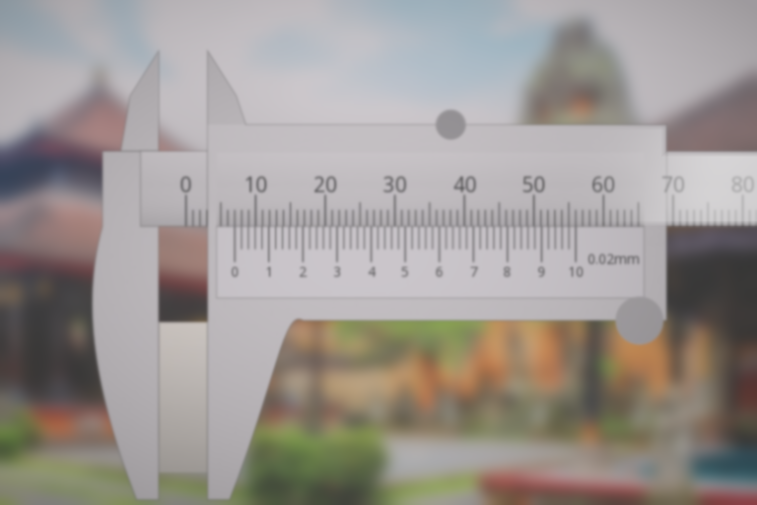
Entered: 7.0 mm
